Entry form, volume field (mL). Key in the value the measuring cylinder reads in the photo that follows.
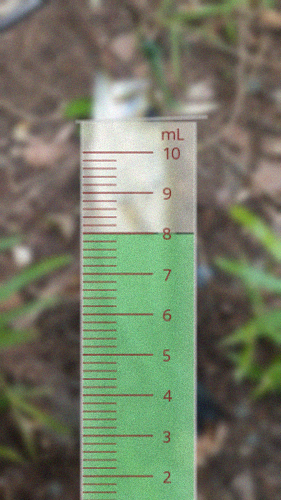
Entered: 8 mL
